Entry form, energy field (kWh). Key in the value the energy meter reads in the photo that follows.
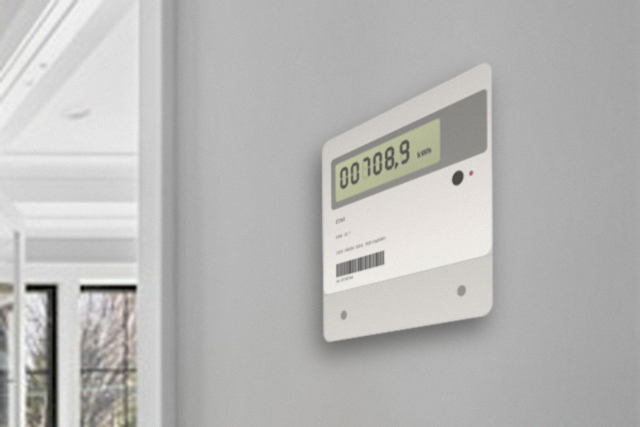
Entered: 708.9 kWh
